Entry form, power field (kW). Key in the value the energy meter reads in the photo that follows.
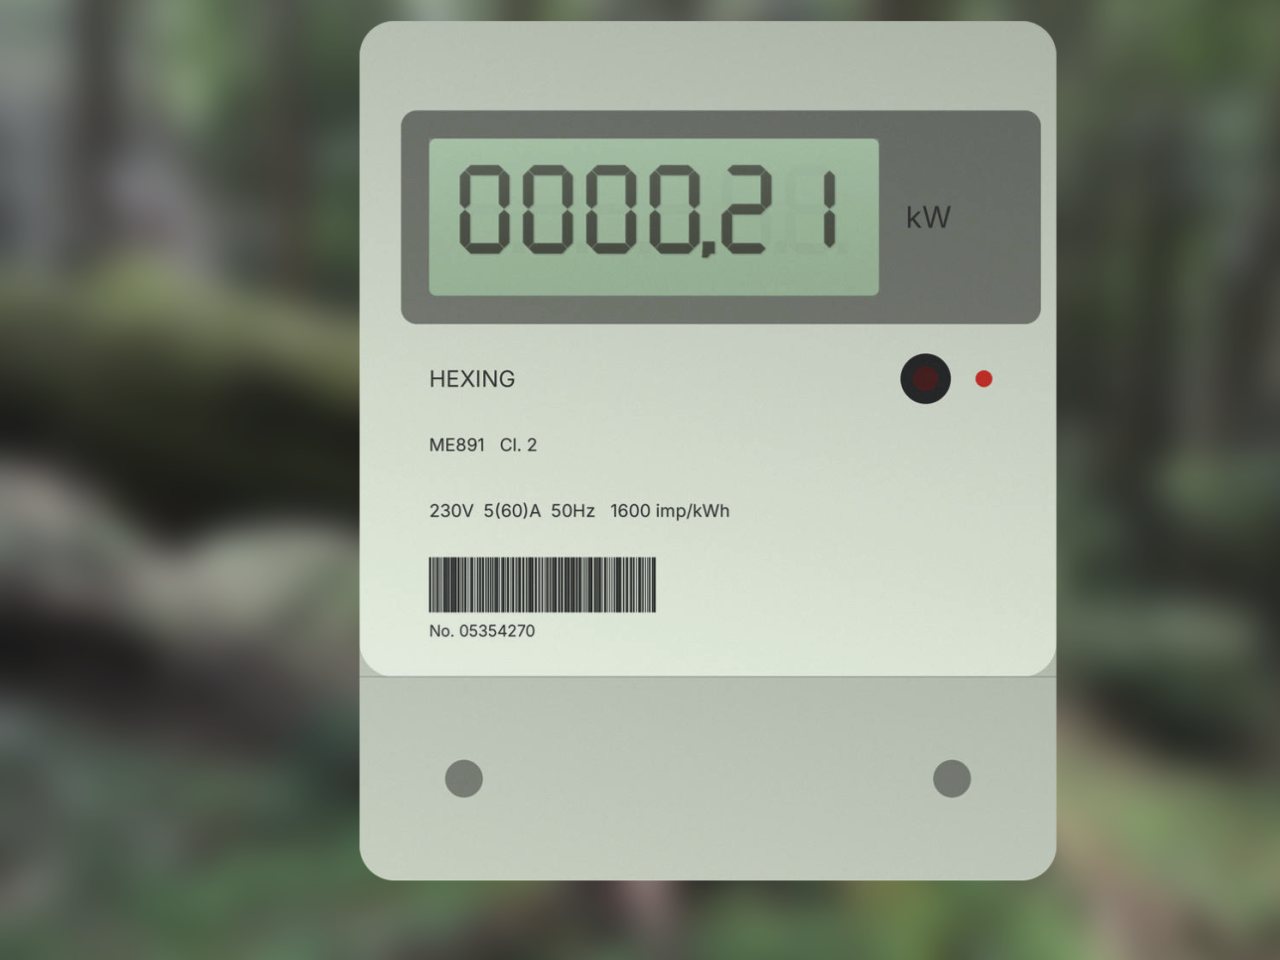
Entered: 0.21 kW
